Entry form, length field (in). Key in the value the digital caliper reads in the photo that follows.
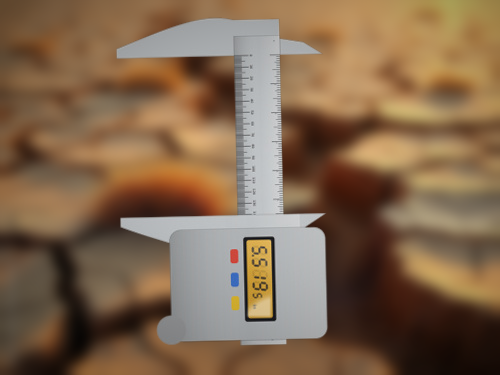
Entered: 5.5195 in
